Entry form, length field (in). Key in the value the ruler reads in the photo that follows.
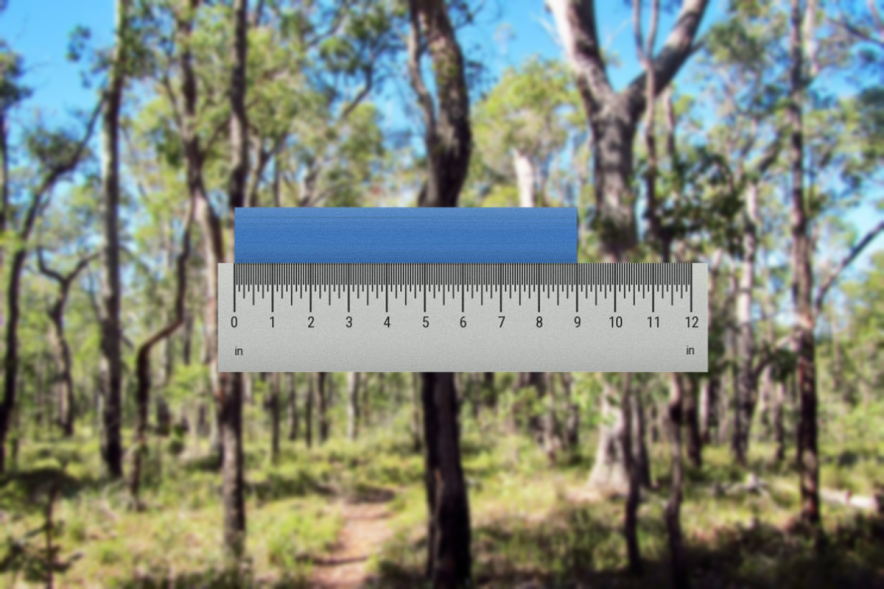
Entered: 9 in
